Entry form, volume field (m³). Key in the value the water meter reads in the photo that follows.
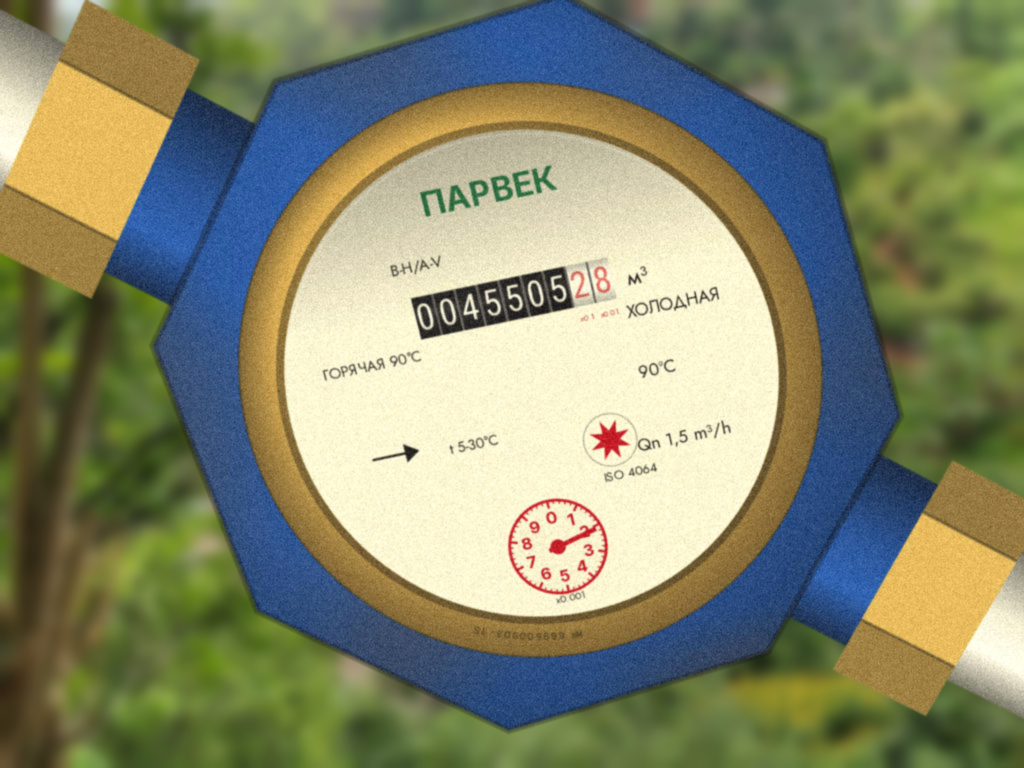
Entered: 45505.282 m³
